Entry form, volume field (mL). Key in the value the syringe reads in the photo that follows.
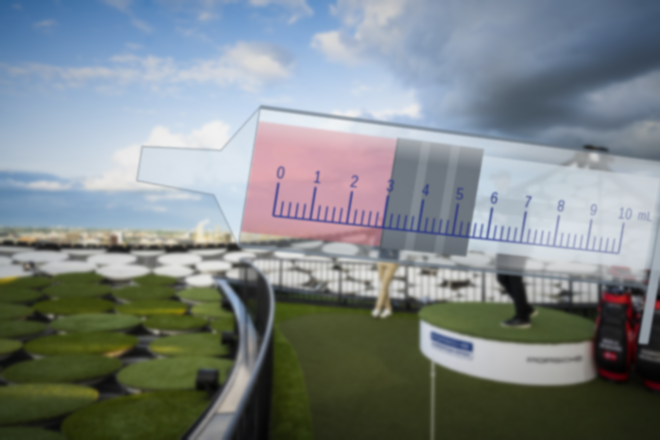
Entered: 3 mL
